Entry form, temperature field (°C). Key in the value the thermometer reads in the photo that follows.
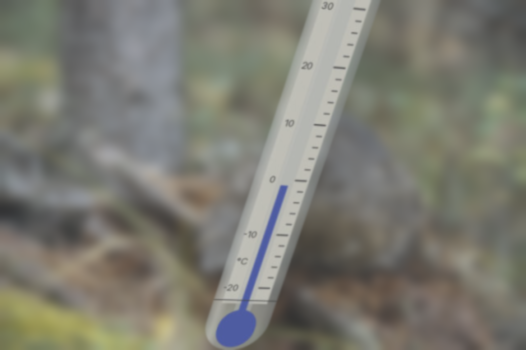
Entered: -1 °C
